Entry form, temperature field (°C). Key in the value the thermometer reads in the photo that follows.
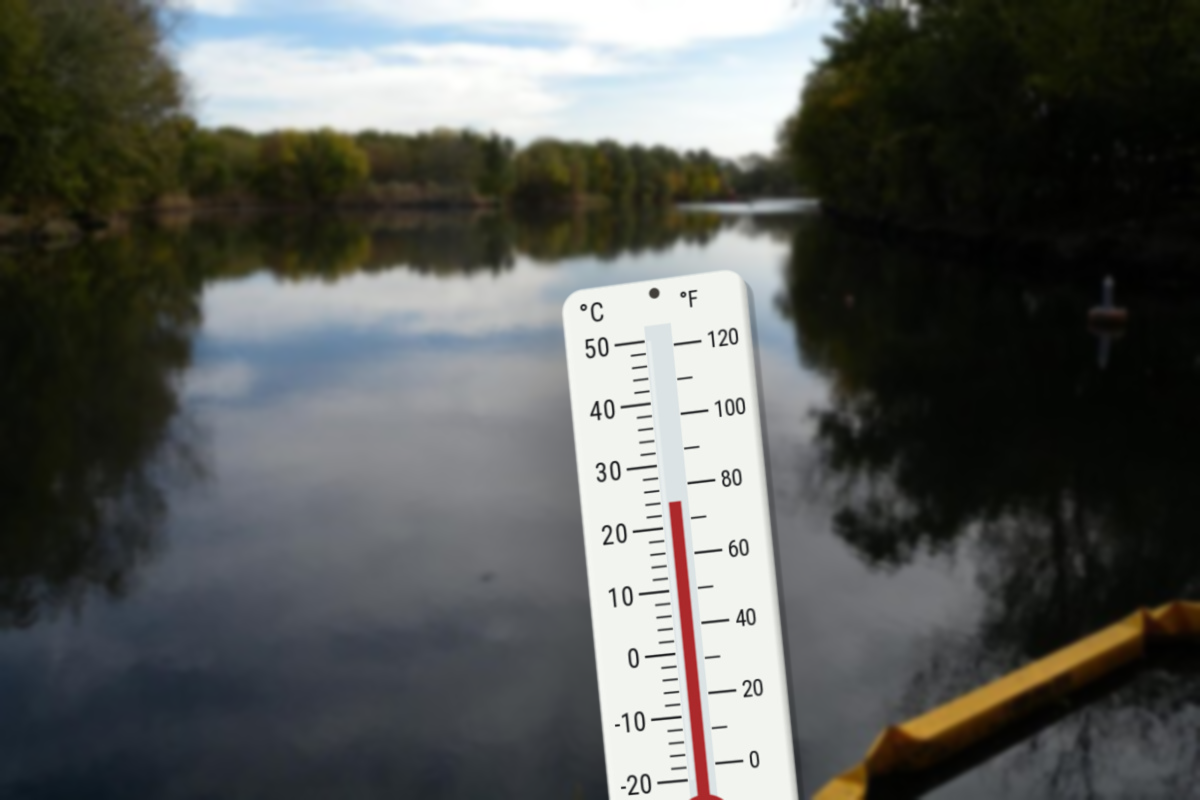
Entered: 24 °C
